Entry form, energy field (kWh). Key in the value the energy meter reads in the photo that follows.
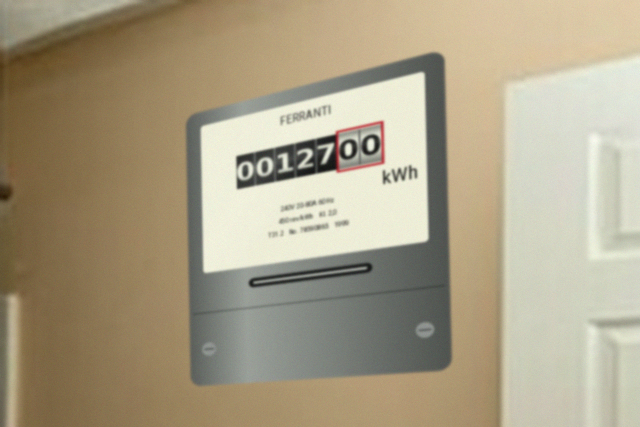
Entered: 127.00 kWh
